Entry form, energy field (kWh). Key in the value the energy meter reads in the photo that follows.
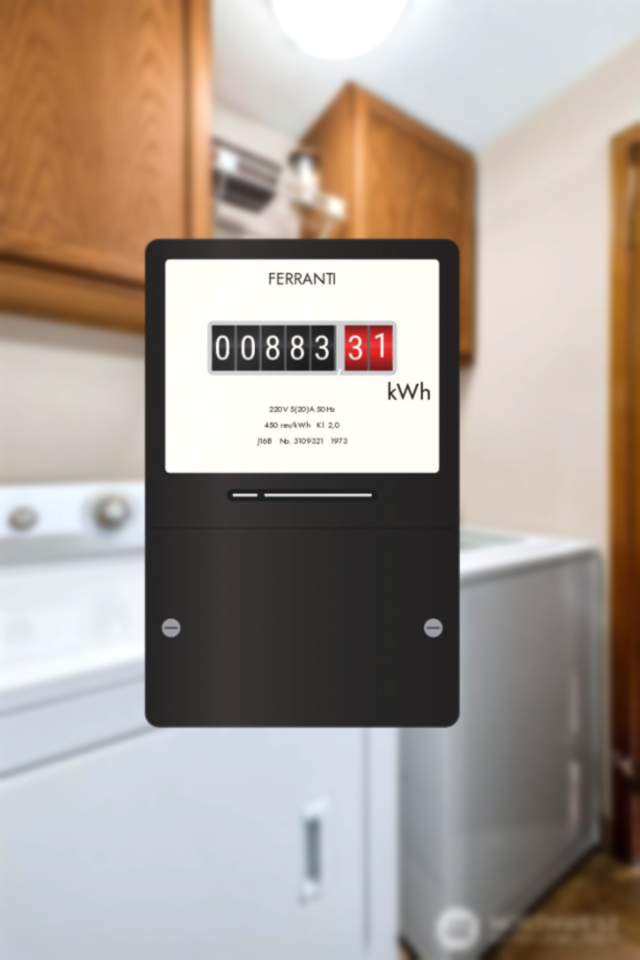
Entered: 883.31 kWh
